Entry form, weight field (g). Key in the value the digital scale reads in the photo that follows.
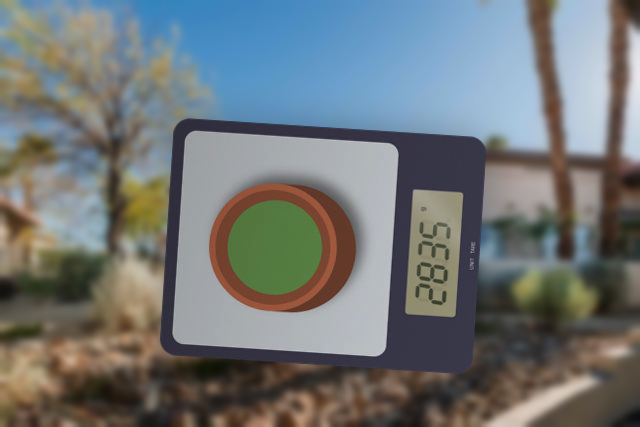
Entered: 2835 g
